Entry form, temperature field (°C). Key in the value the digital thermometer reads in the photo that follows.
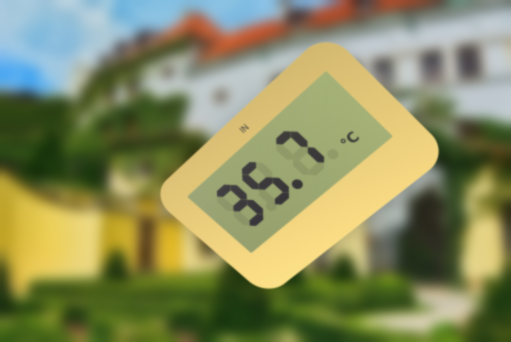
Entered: 35.7 °C
